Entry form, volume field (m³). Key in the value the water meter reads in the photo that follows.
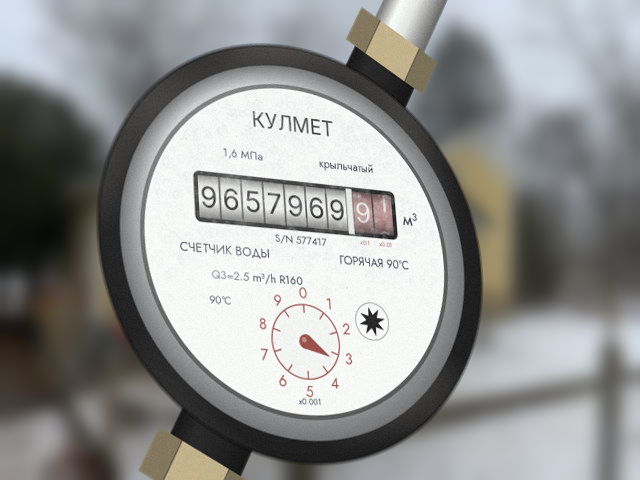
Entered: 9657969.913 m³
